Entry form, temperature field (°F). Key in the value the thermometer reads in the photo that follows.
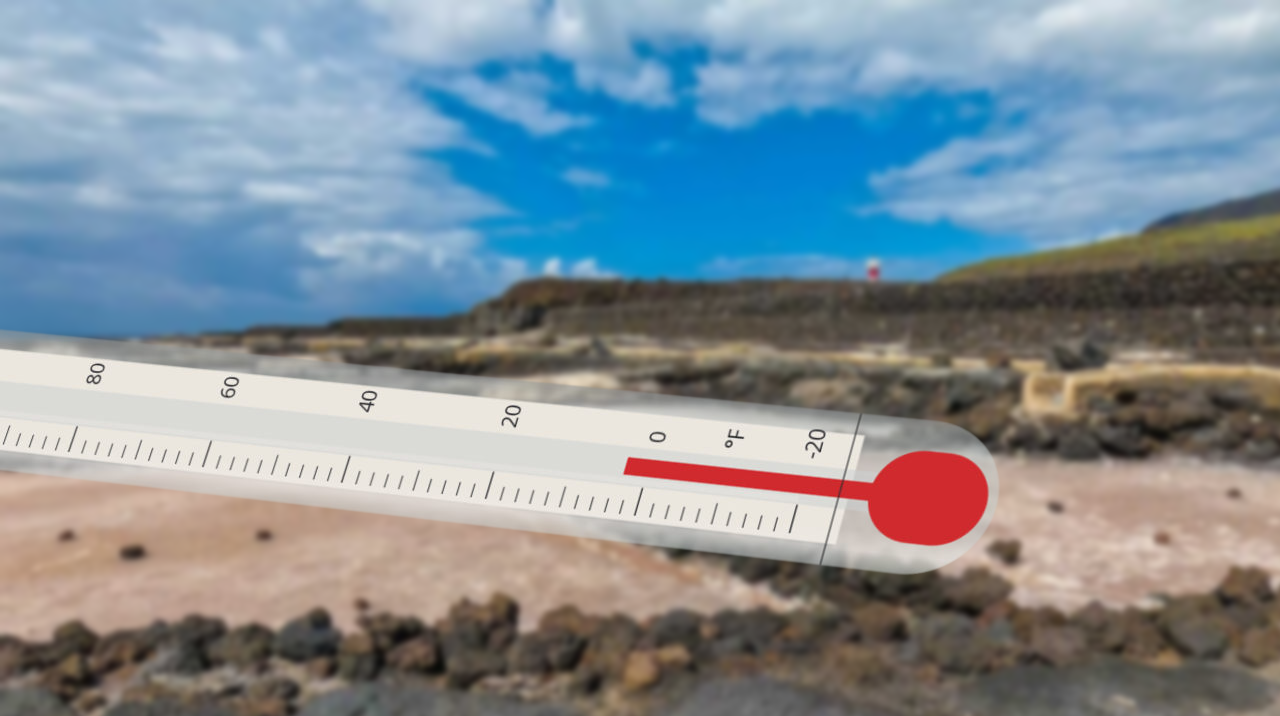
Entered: 3 °F
